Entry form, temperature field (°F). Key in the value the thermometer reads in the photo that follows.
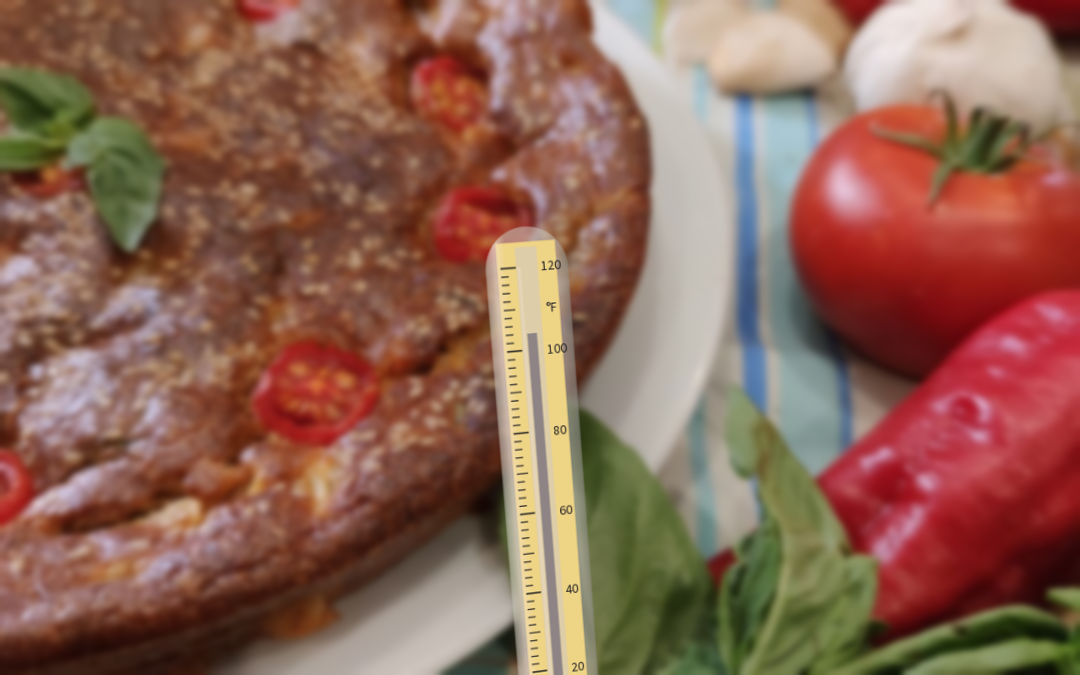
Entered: 104 °F
